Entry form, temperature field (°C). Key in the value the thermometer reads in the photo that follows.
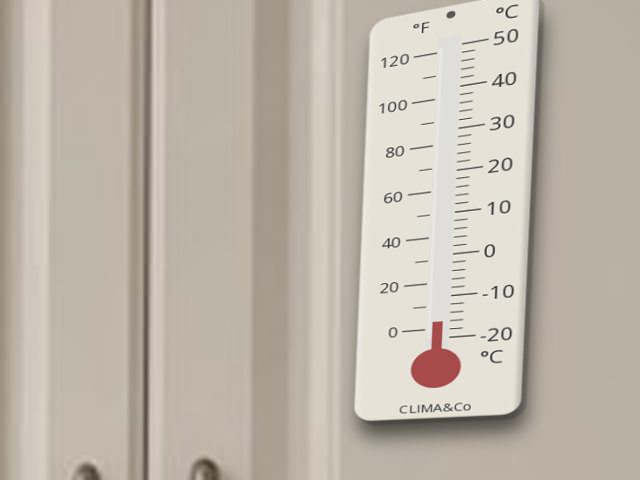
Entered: -16 °C
